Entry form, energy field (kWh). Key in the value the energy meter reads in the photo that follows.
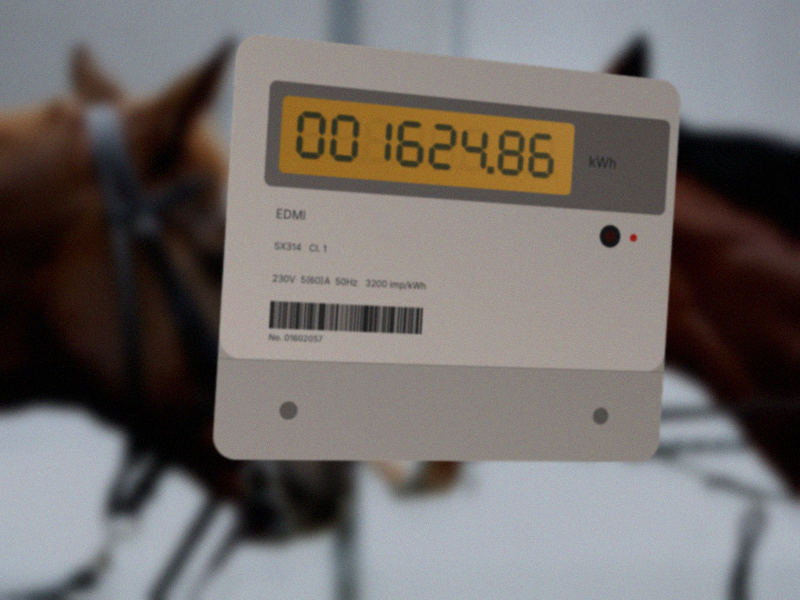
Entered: 1624.86 kWh
